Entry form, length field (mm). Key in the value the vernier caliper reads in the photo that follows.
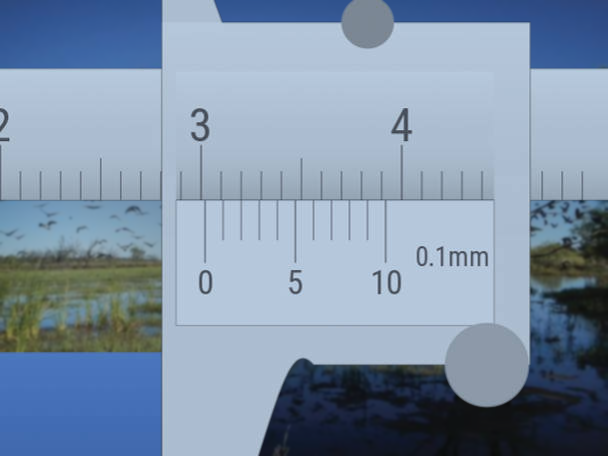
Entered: 30.2 mm
